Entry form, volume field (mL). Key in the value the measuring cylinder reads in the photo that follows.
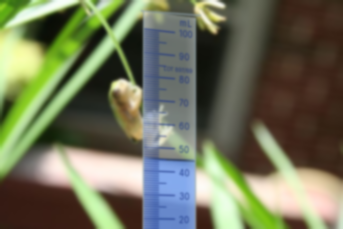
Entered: 45 mL
